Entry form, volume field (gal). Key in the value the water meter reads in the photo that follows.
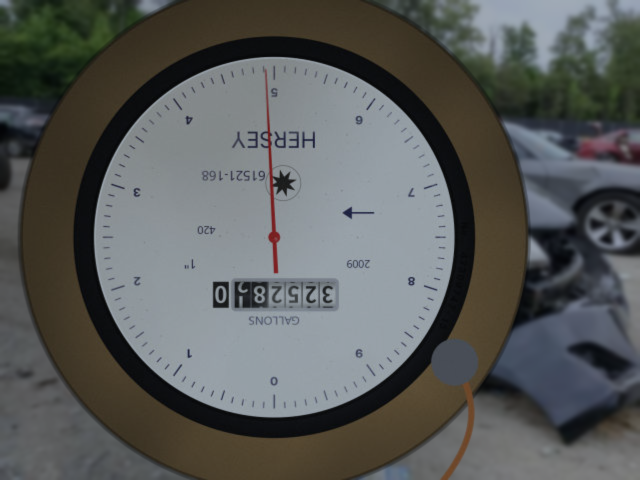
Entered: 3252814.9 gal
